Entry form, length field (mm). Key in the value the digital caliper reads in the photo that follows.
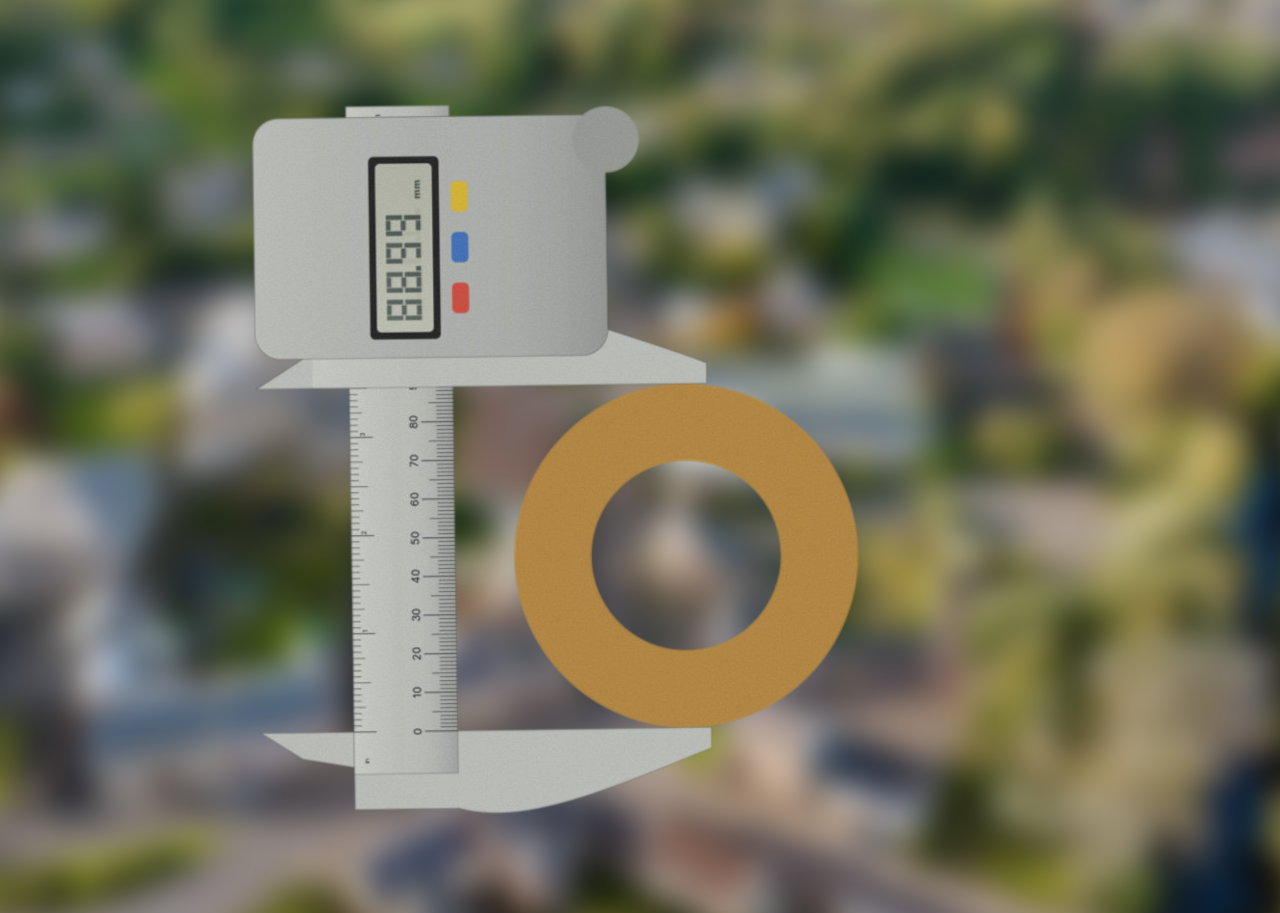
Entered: 88.99 mm
